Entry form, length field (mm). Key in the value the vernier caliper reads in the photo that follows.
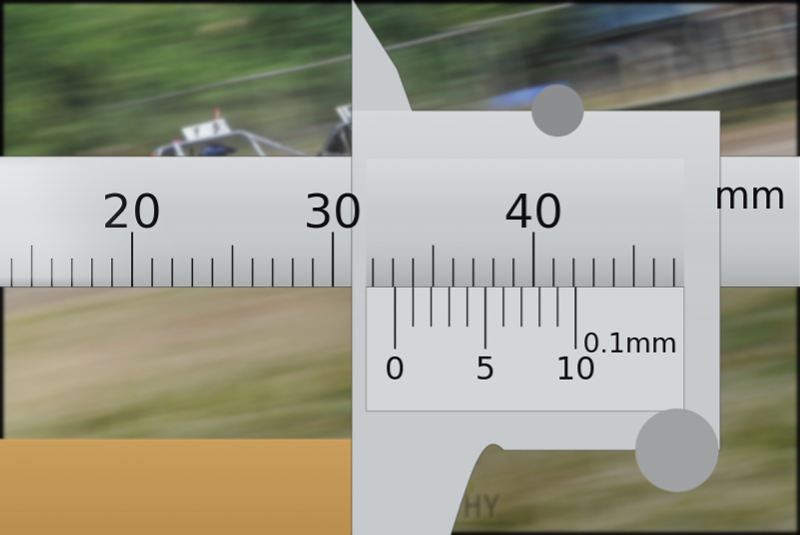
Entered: 33.1 mm
